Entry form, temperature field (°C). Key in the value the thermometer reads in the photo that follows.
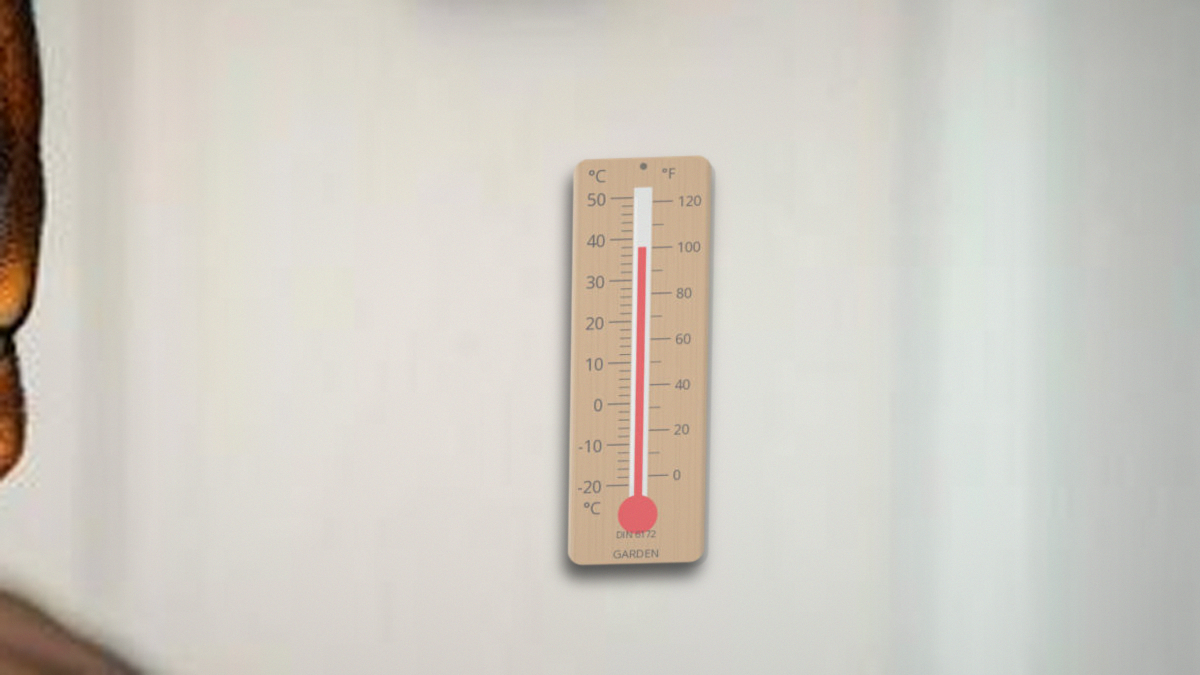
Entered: 38 °C
